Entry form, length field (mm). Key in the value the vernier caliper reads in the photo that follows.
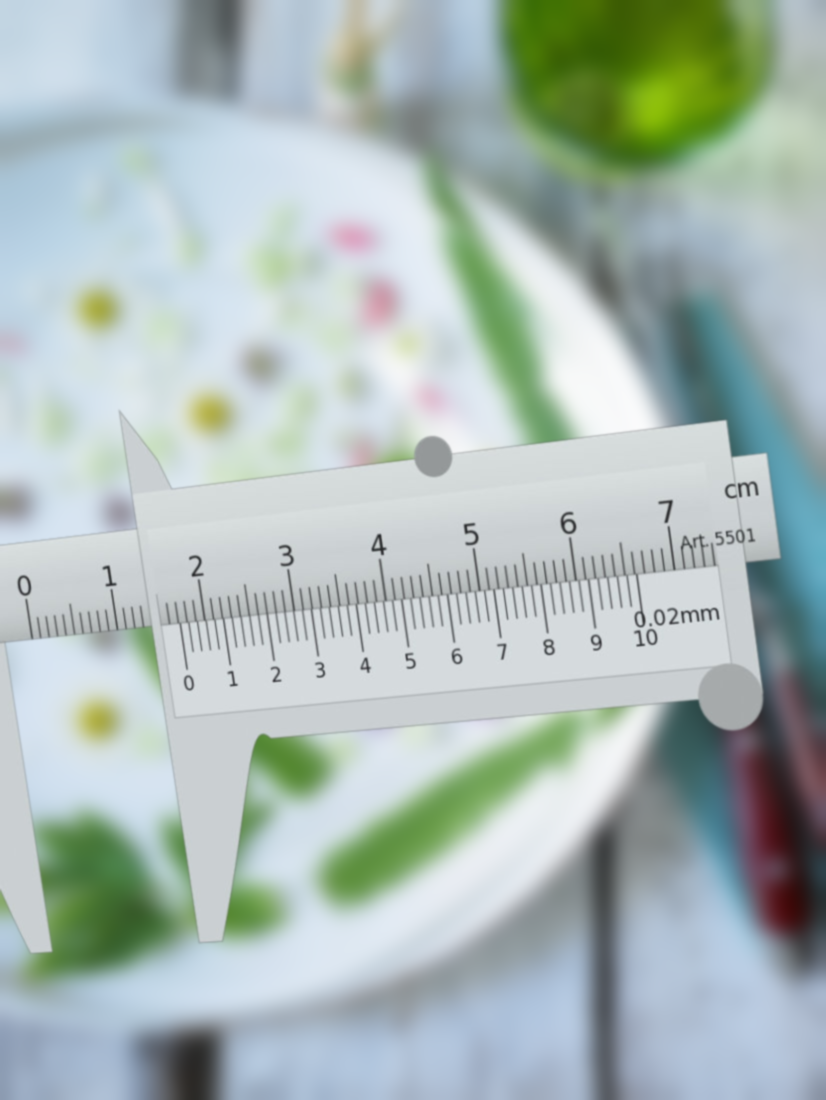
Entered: 17.2 mm
